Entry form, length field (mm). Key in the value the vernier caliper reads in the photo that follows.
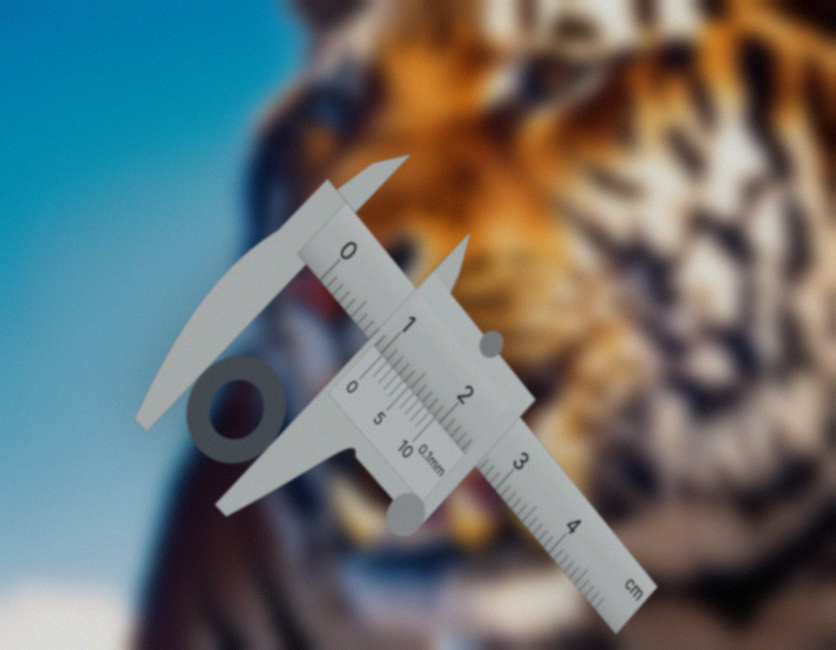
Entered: 10.2 mm
